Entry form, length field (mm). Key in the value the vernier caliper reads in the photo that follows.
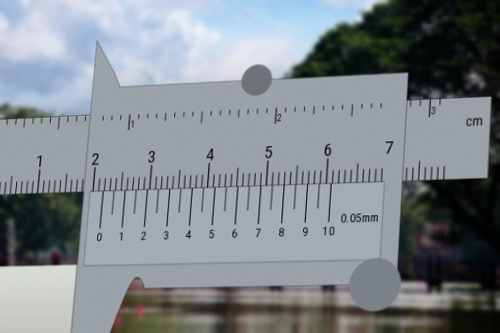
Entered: 21.8 mm
